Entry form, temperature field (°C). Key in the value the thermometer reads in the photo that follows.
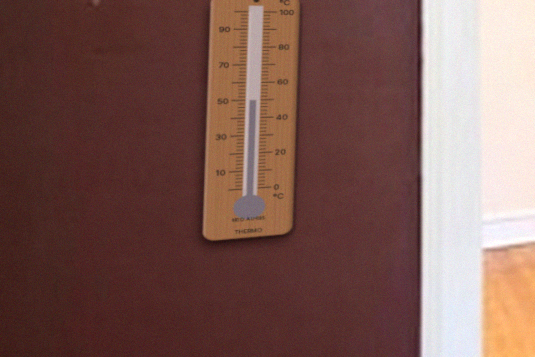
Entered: 50 °C
